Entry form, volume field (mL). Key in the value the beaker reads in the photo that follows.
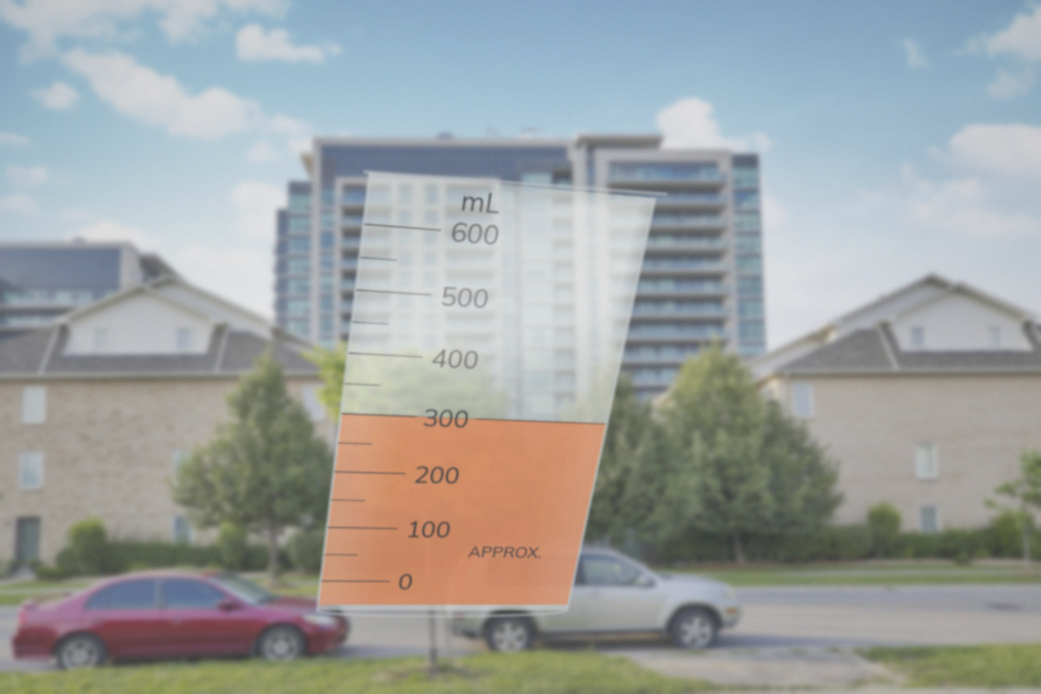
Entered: 300 mL
